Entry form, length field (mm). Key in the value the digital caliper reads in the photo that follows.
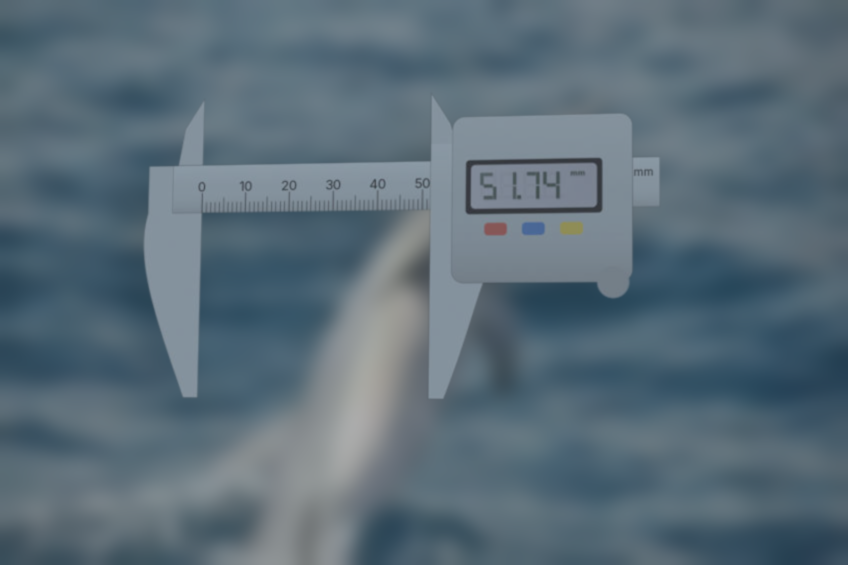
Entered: 51.74 mm
